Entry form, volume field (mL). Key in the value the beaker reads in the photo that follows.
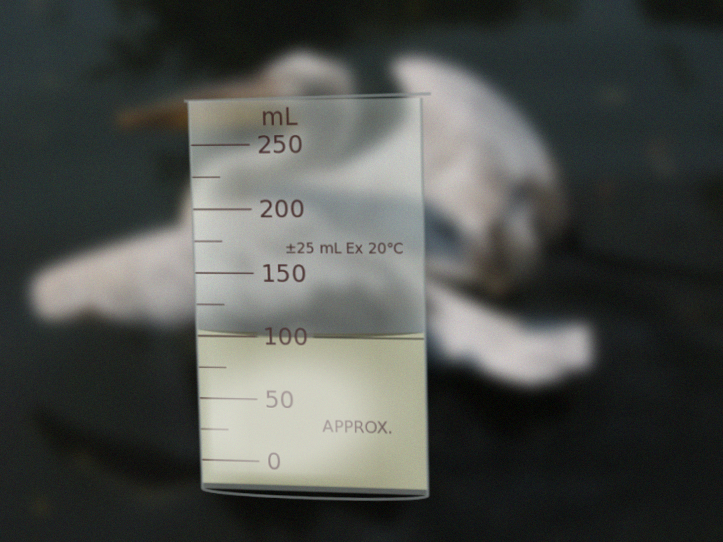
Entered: 100 mL
